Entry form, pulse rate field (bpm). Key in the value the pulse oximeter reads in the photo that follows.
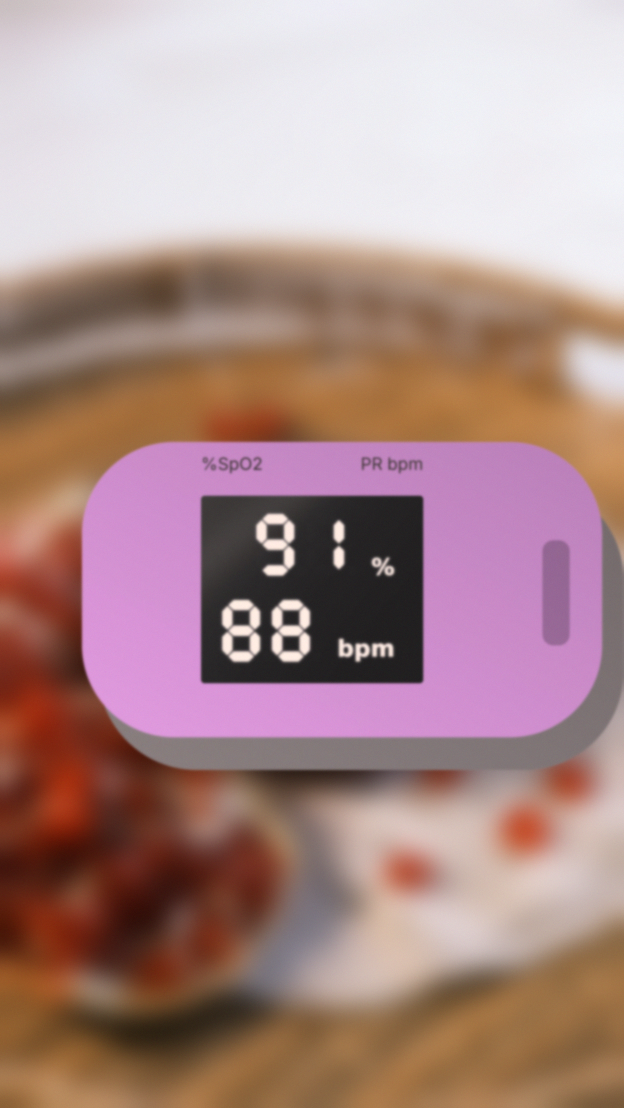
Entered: 88 bpm
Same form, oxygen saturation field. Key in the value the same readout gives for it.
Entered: 91 %
